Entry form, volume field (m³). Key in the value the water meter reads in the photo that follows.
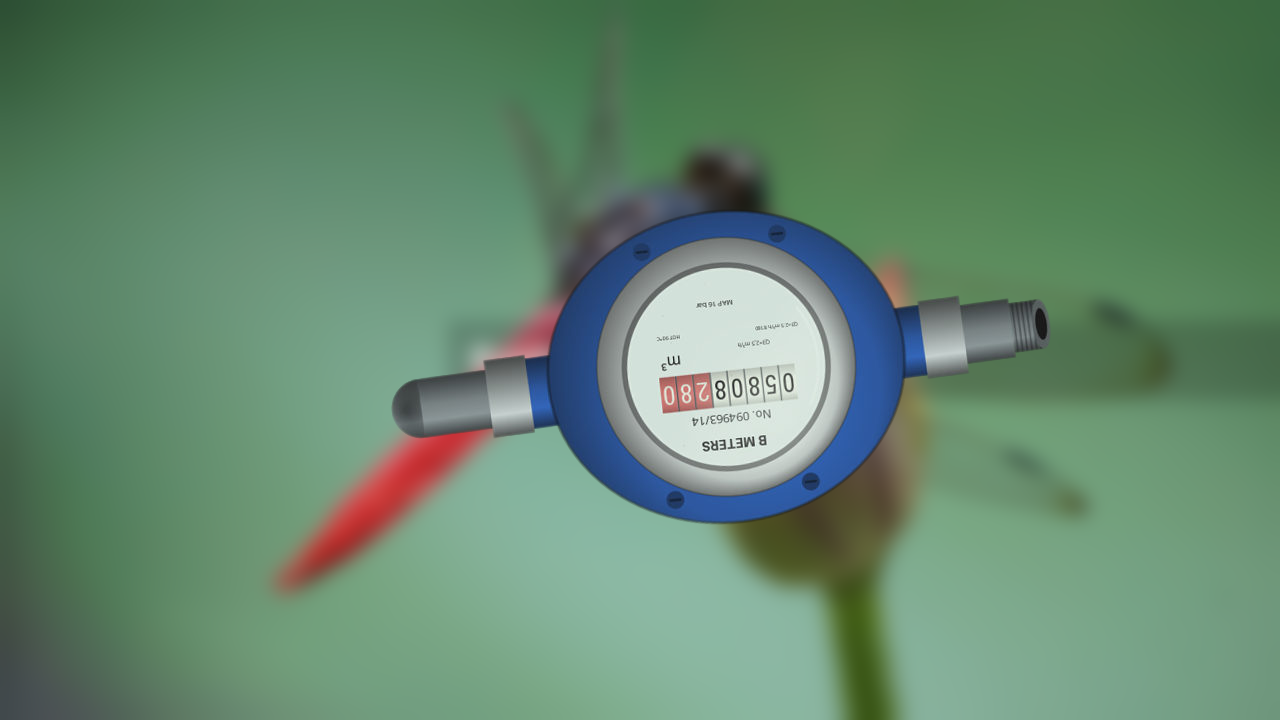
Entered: 5808.280 m³
